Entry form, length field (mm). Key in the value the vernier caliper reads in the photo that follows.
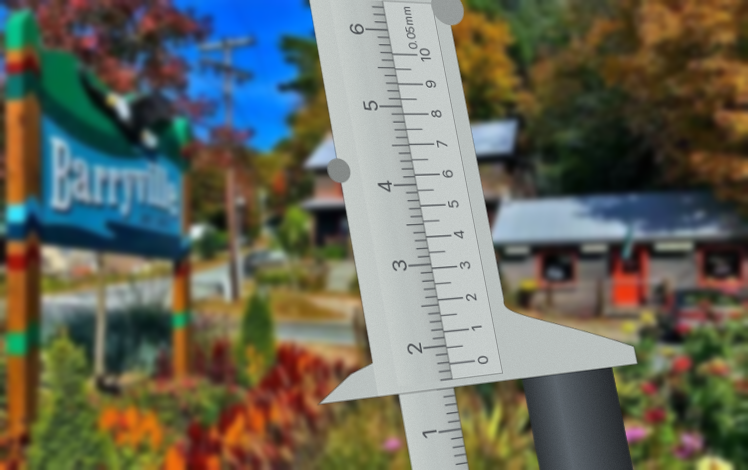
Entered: 17.8 mm
